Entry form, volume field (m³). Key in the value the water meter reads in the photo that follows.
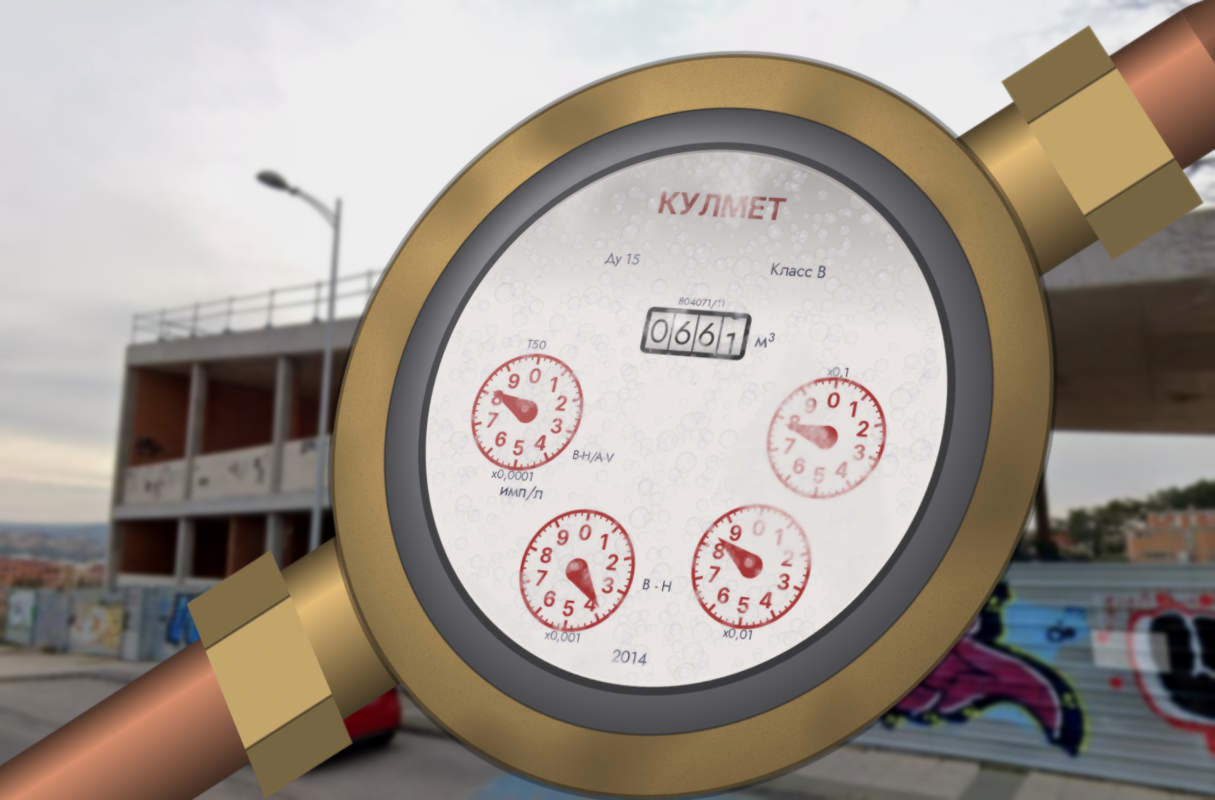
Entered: 660.7838 m³
